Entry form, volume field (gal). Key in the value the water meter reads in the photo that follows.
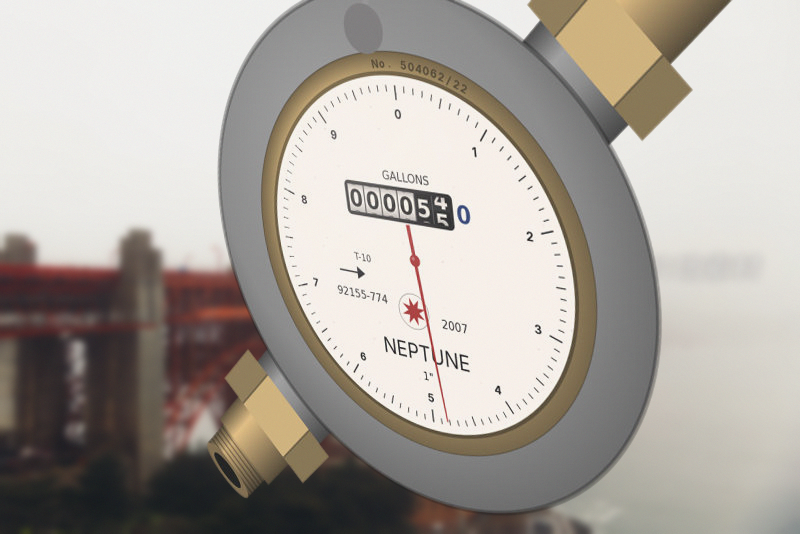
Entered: 544.8 gal
